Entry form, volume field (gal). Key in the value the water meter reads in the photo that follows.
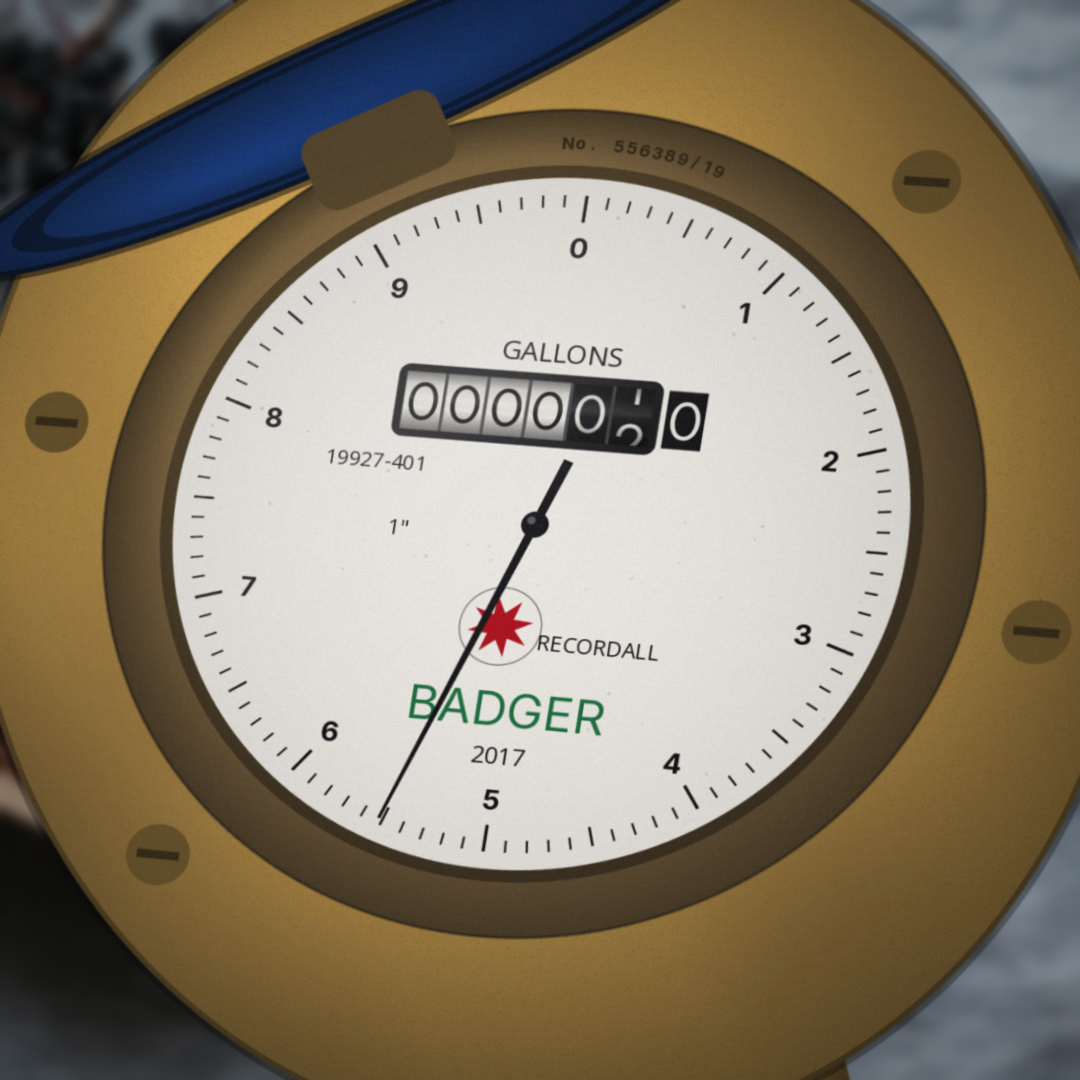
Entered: 15.5 gal
